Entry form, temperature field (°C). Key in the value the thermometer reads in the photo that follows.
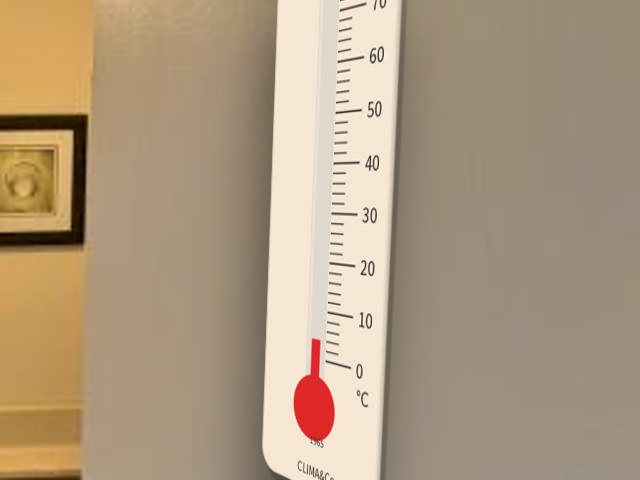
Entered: 4 °C
